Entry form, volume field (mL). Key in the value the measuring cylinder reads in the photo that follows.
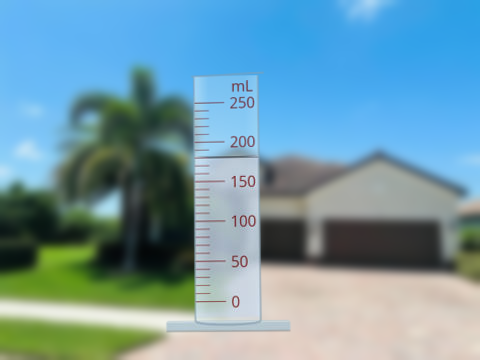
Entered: 180 mL
